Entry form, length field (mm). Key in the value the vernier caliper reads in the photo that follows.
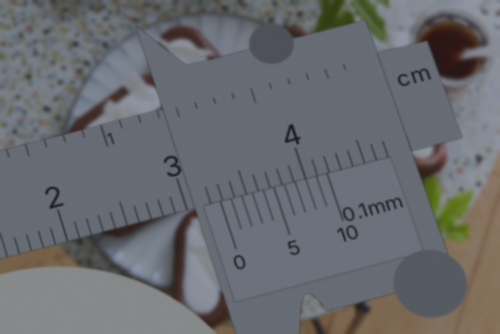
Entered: 32.8 mm
